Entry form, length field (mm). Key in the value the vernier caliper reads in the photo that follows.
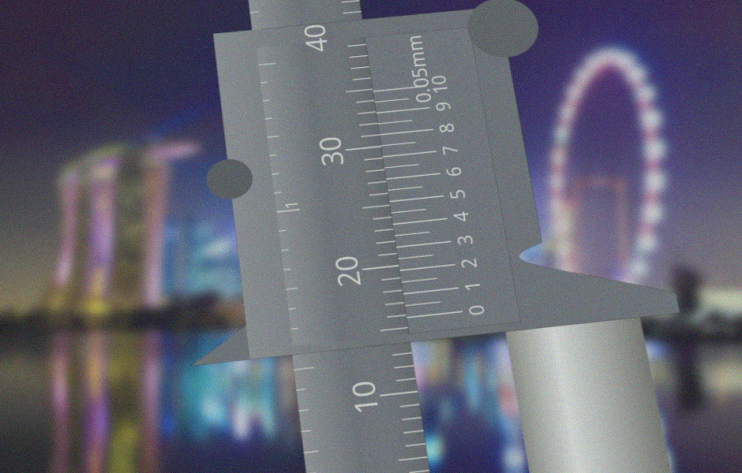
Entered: 15.8 mm
